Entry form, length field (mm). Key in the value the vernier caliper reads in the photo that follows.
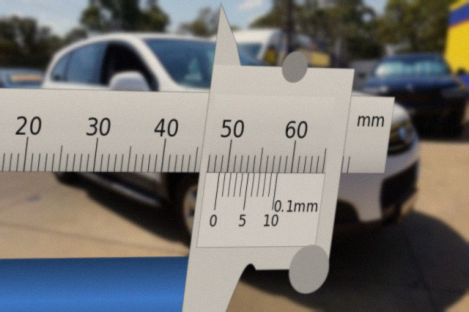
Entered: 48.8 mm
